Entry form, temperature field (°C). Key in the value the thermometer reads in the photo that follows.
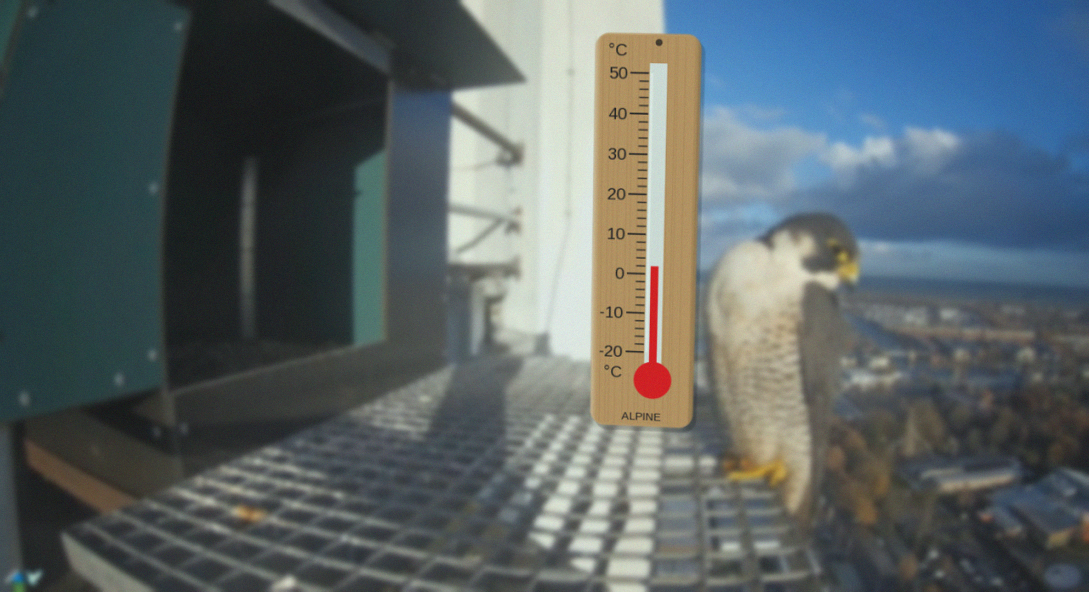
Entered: 2 °C
